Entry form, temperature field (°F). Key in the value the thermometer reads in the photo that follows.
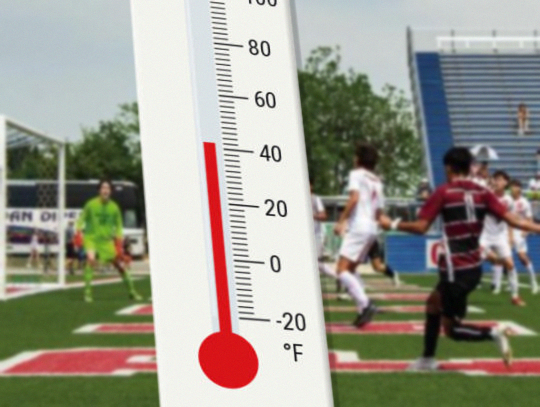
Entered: 42 °F
